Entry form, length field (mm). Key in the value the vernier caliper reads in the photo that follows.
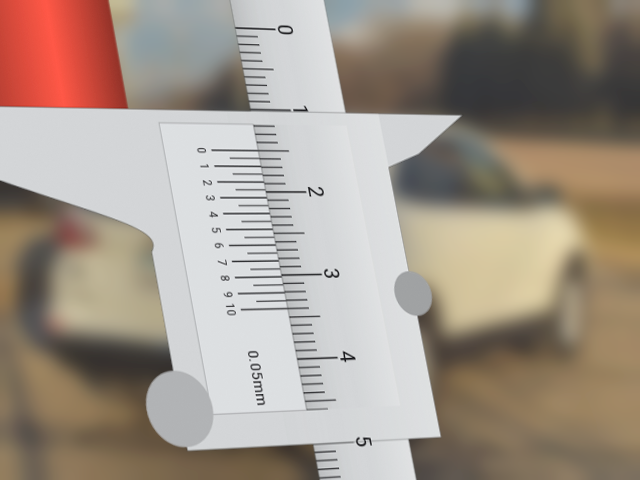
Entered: 15.0 mm
